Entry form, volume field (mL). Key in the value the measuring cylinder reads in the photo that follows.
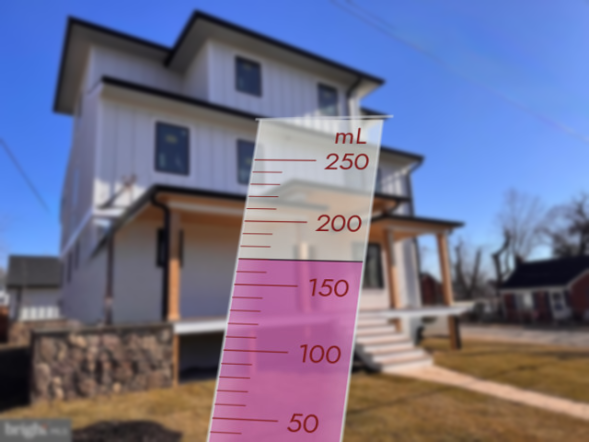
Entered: 170 mL
